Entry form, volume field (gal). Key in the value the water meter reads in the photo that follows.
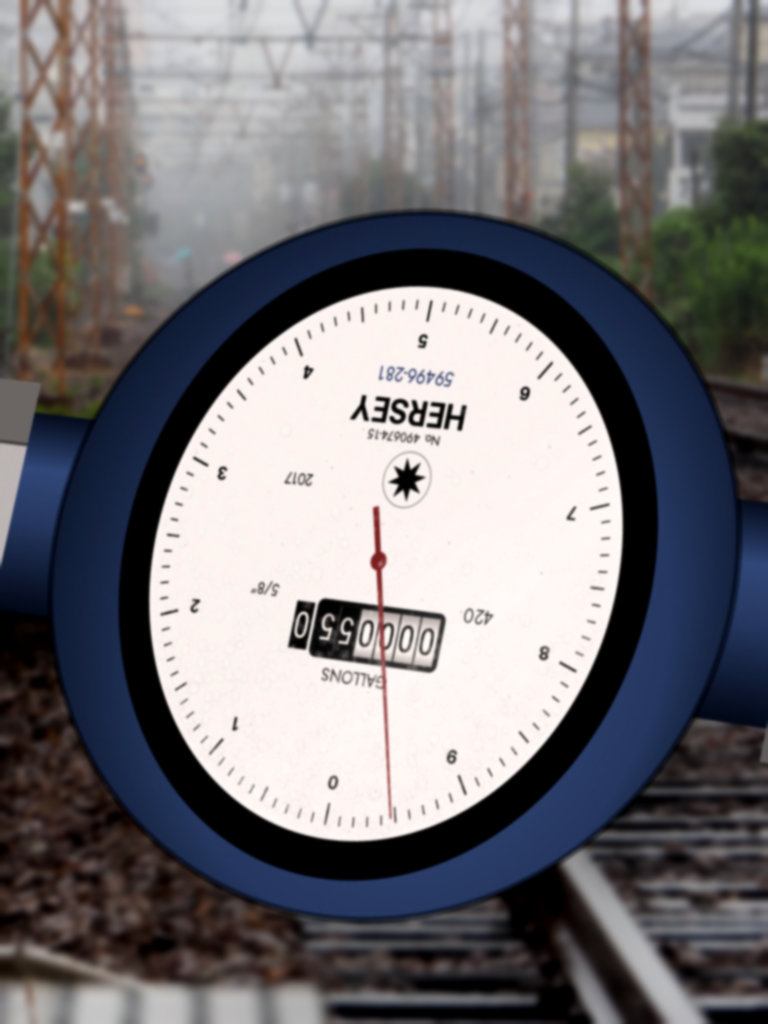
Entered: 549.5 gal
